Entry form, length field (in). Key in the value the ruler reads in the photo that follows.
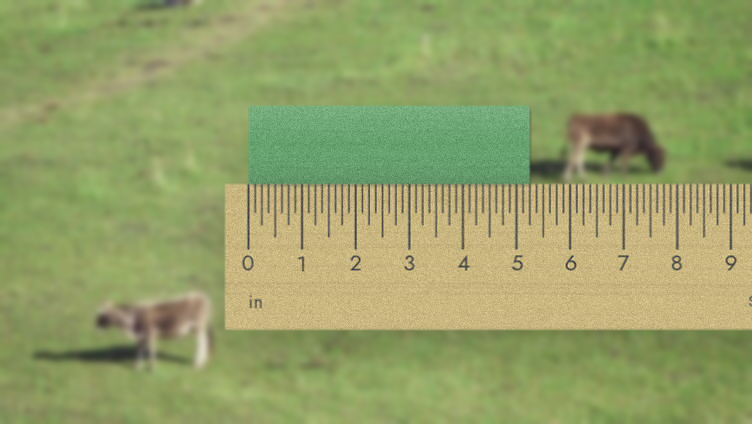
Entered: 5.25 in
